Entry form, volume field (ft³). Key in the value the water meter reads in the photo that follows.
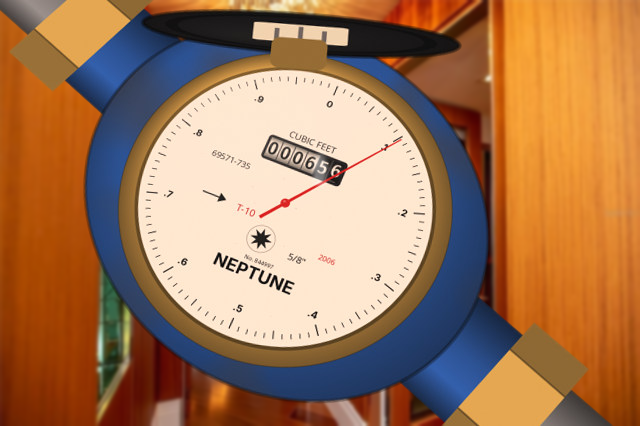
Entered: 656.10 ft³
